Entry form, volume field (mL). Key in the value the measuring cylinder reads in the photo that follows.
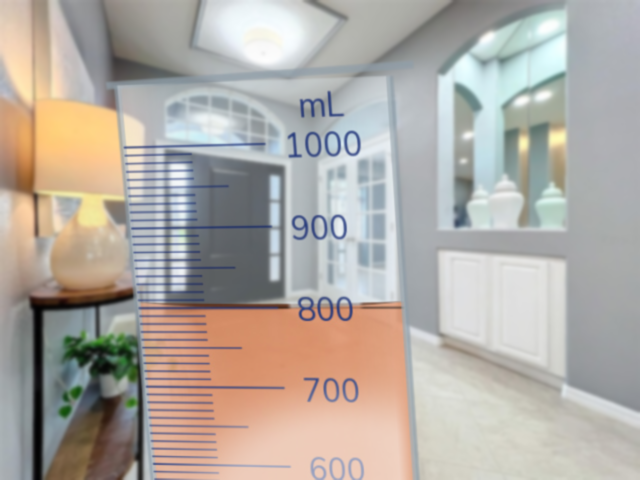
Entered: 800 mL
